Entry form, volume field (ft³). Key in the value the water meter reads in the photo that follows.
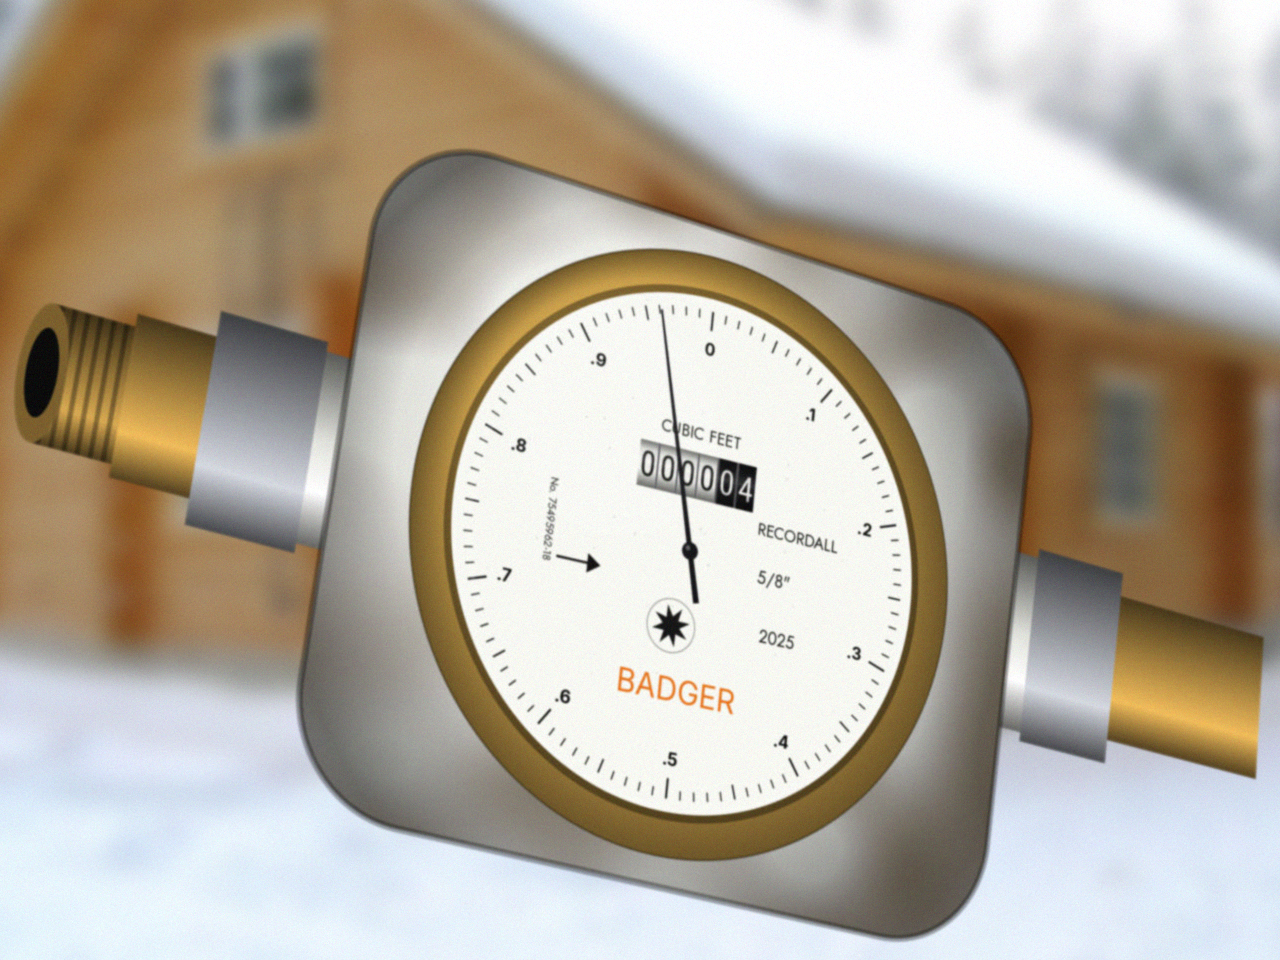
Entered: 3.96 ft³
